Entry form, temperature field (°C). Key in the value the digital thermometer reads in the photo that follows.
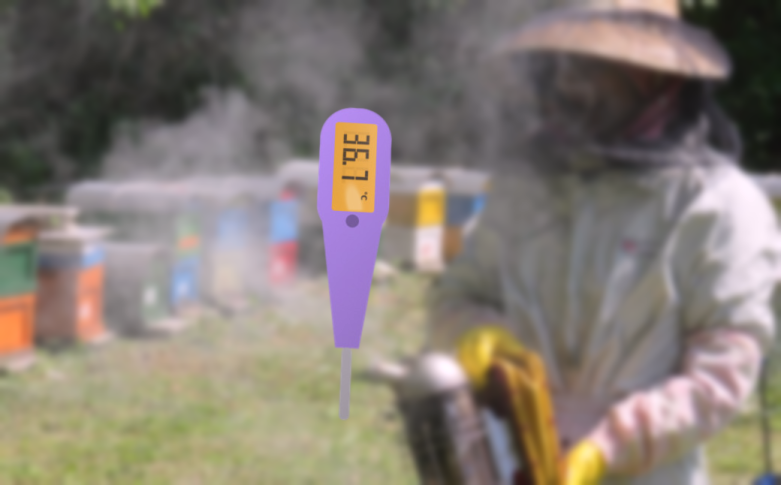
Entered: 36.7 °C
